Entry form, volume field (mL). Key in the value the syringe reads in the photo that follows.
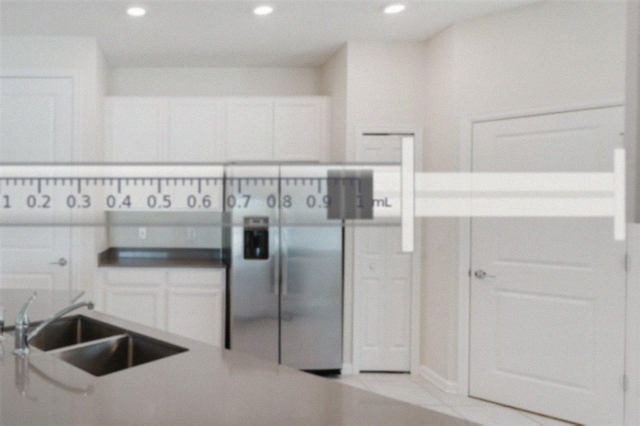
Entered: 0.92 mL
